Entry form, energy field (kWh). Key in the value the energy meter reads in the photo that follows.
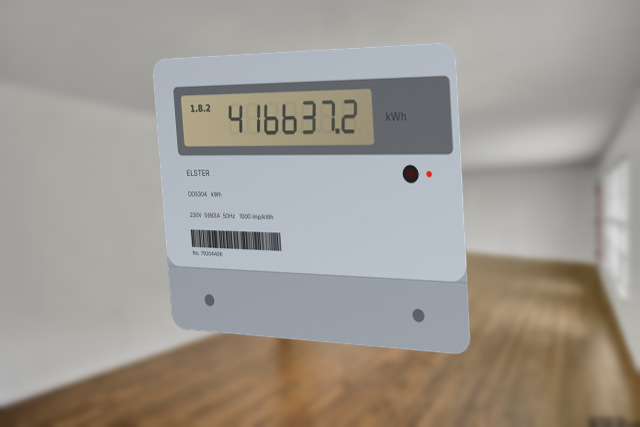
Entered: 416637.2 kWh
